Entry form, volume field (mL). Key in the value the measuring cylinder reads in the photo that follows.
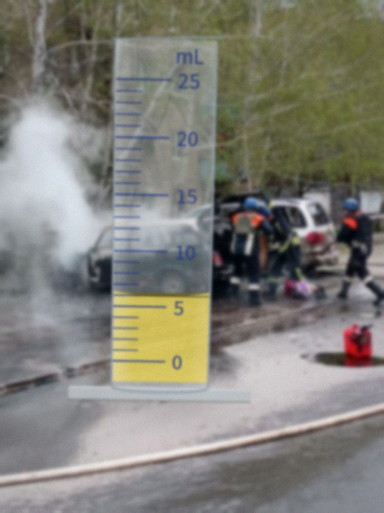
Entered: 6 mL
